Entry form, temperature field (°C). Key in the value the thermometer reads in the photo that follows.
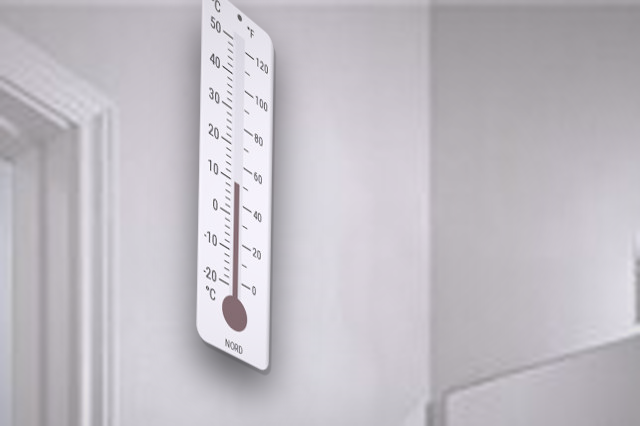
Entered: 10 °C
